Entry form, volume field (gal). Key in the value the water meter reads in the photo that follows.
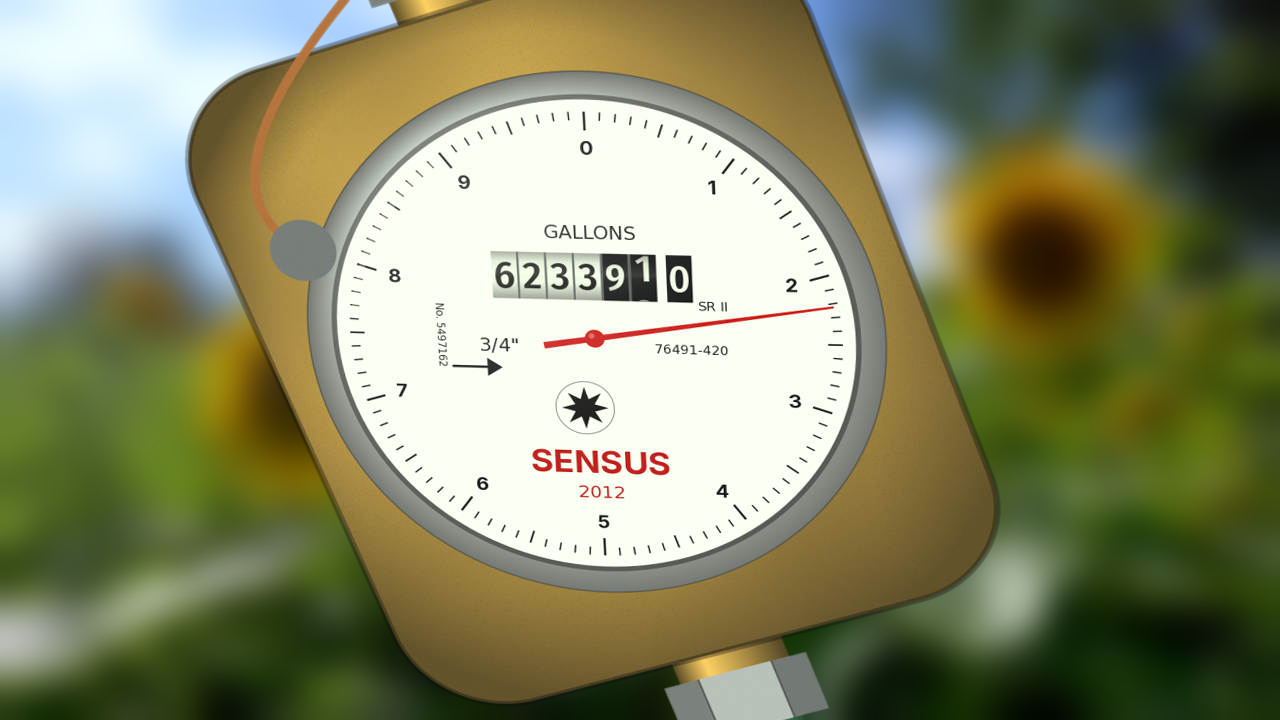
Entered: 6233912.2 gal
